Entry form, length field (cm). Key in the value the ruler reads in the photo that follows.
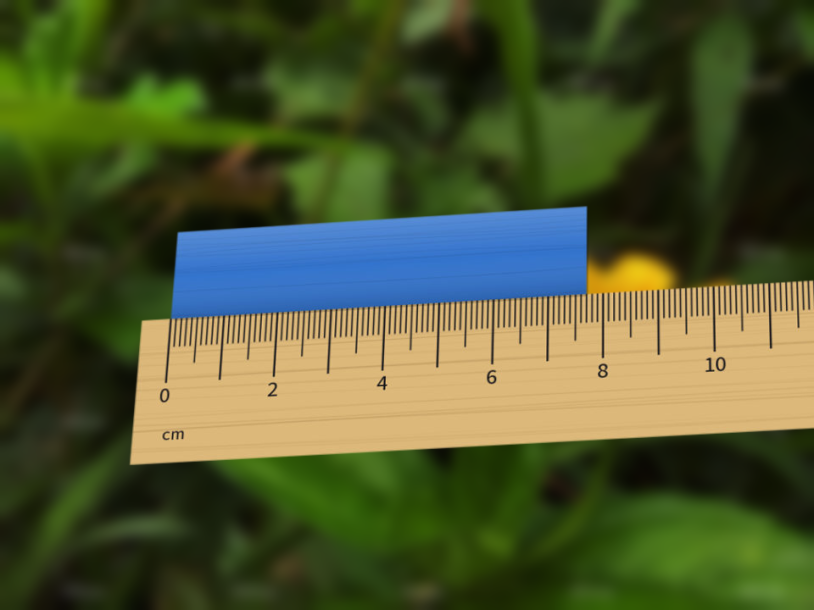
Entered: 7.7 cm
